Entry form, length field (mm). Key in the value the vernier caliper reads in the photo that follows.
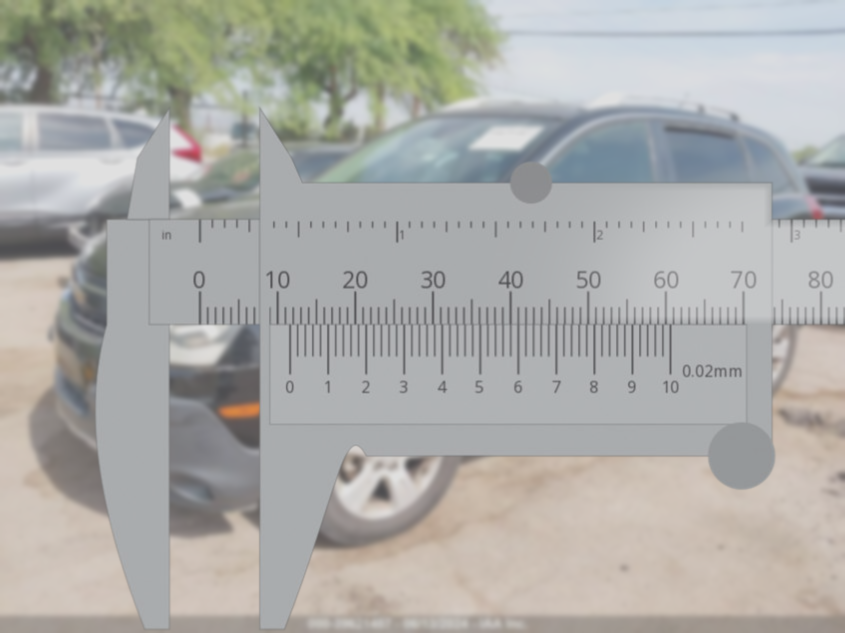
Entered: 11.6 mm
